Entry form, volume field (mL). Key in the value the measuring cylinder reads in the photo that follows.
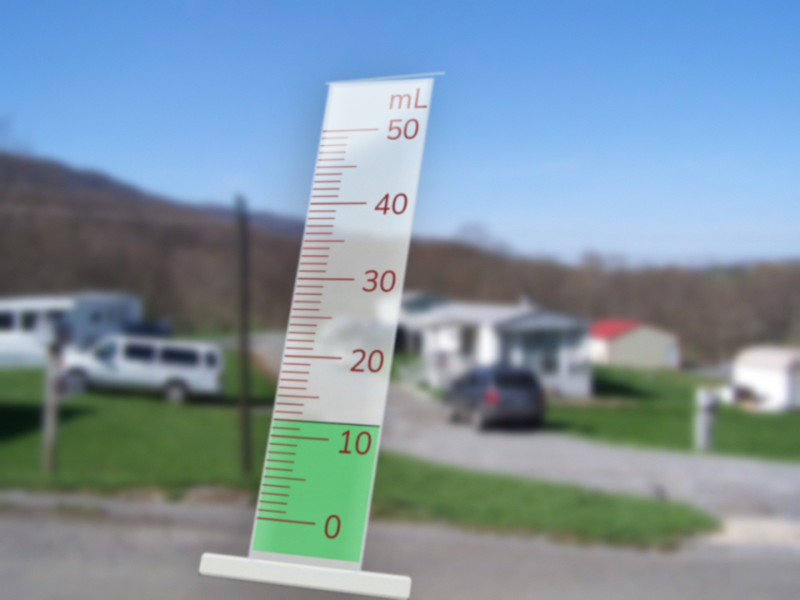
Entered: 12 mL
